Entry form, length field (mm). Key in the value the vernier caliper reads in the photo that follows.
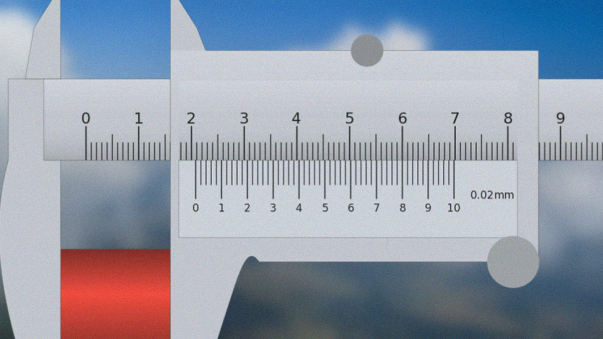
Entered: 20.8 mm
